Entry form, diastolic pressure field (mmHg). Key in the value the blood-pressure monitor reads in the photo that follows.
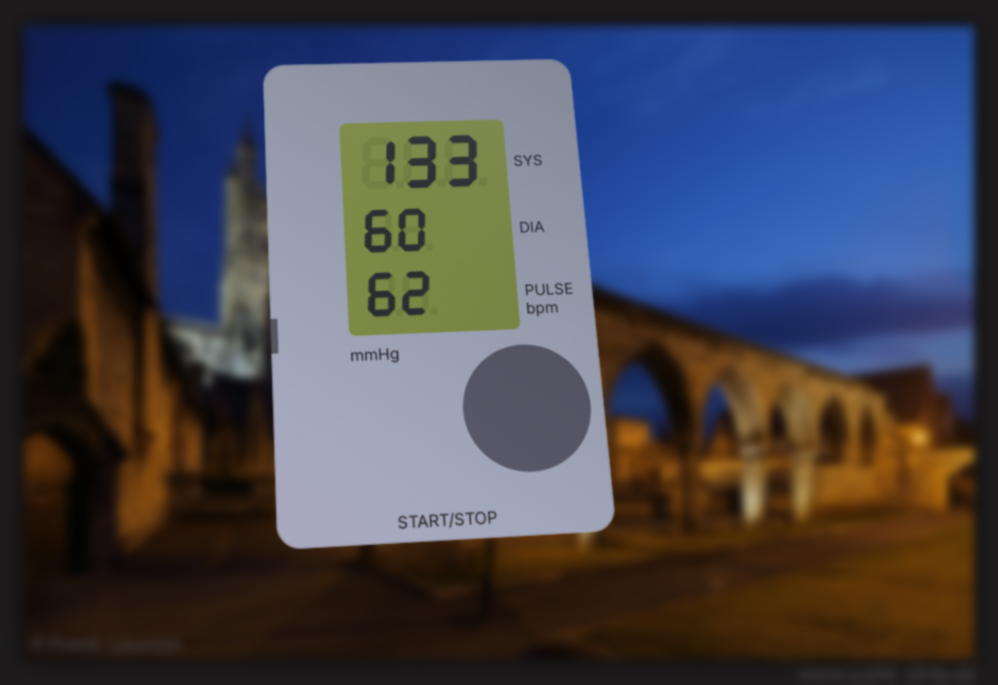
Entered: 60 mmHg
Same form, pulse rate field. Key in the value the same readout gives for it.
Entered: 62 bpm
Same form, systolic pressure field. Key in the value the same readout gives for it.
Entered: 133 mmHg
